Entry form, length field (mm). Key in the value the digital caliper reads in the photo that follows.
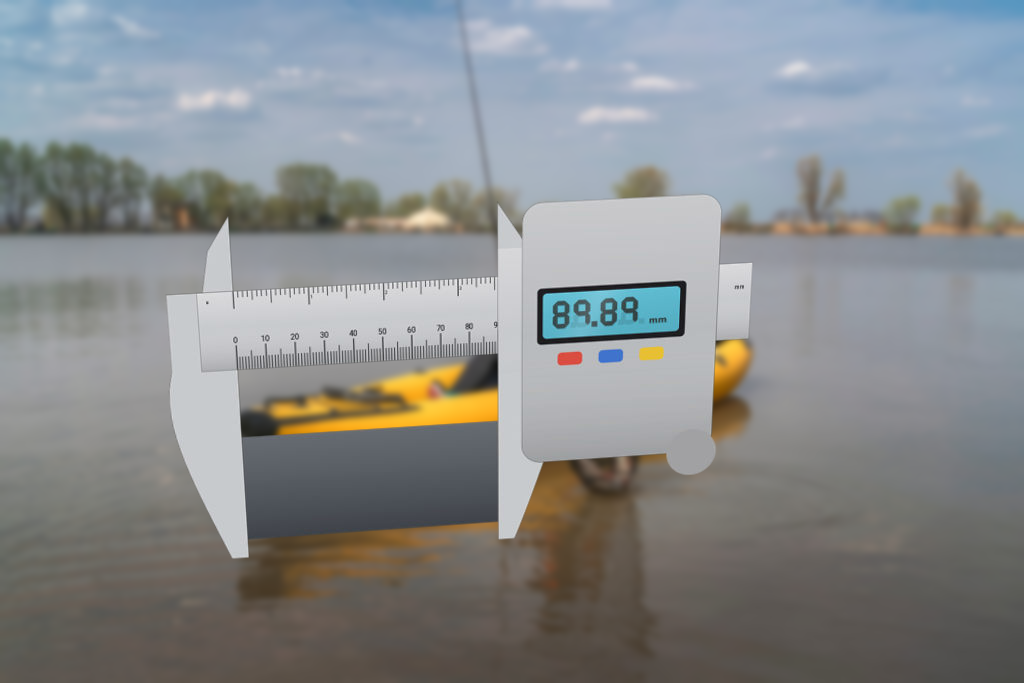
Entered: 89.89 mm
